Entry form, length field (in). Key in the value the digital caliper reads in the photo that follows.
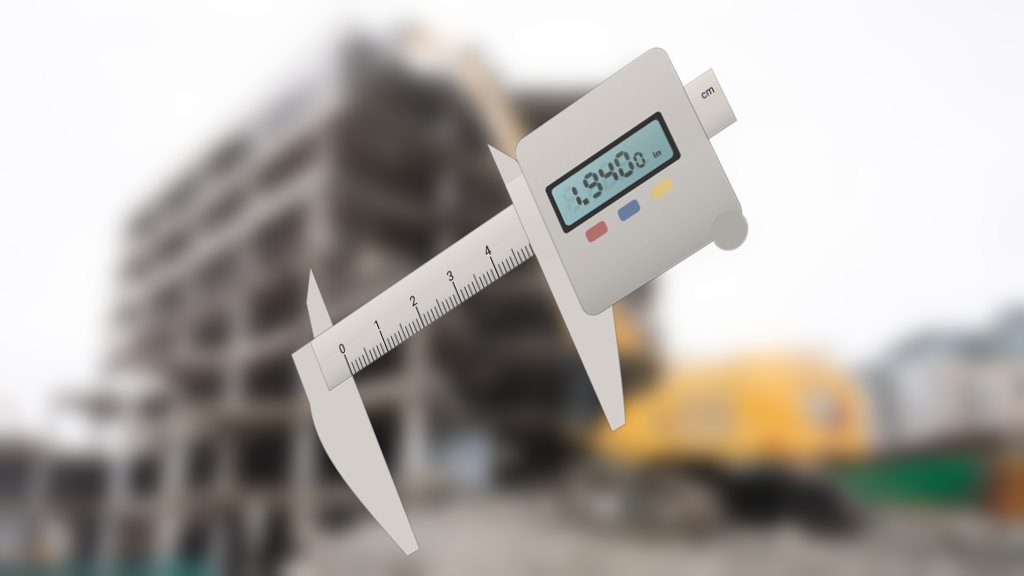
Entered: 1.9400 in
